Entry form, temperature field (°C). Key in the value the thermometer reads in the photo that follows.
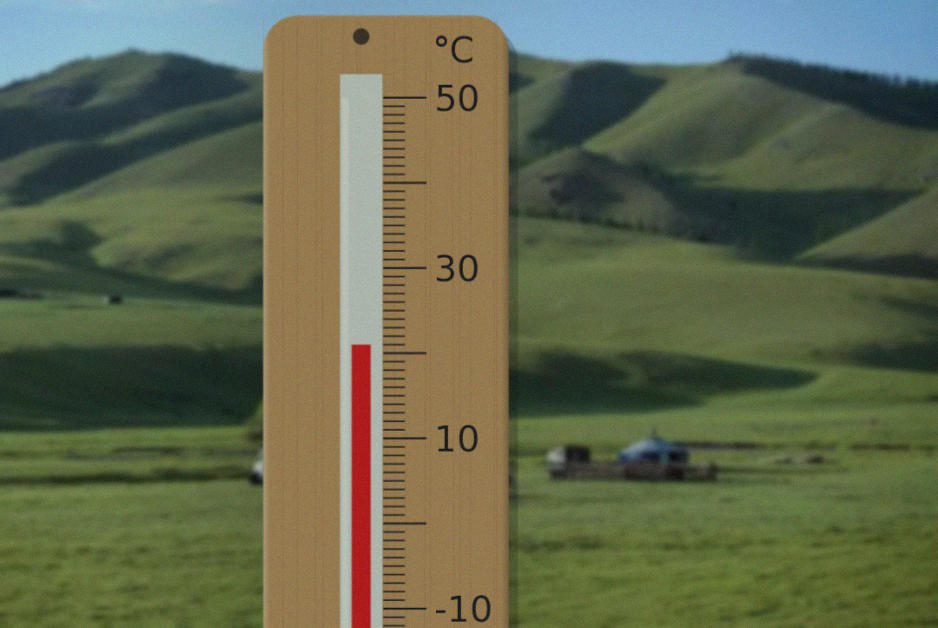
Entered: 21 °C
